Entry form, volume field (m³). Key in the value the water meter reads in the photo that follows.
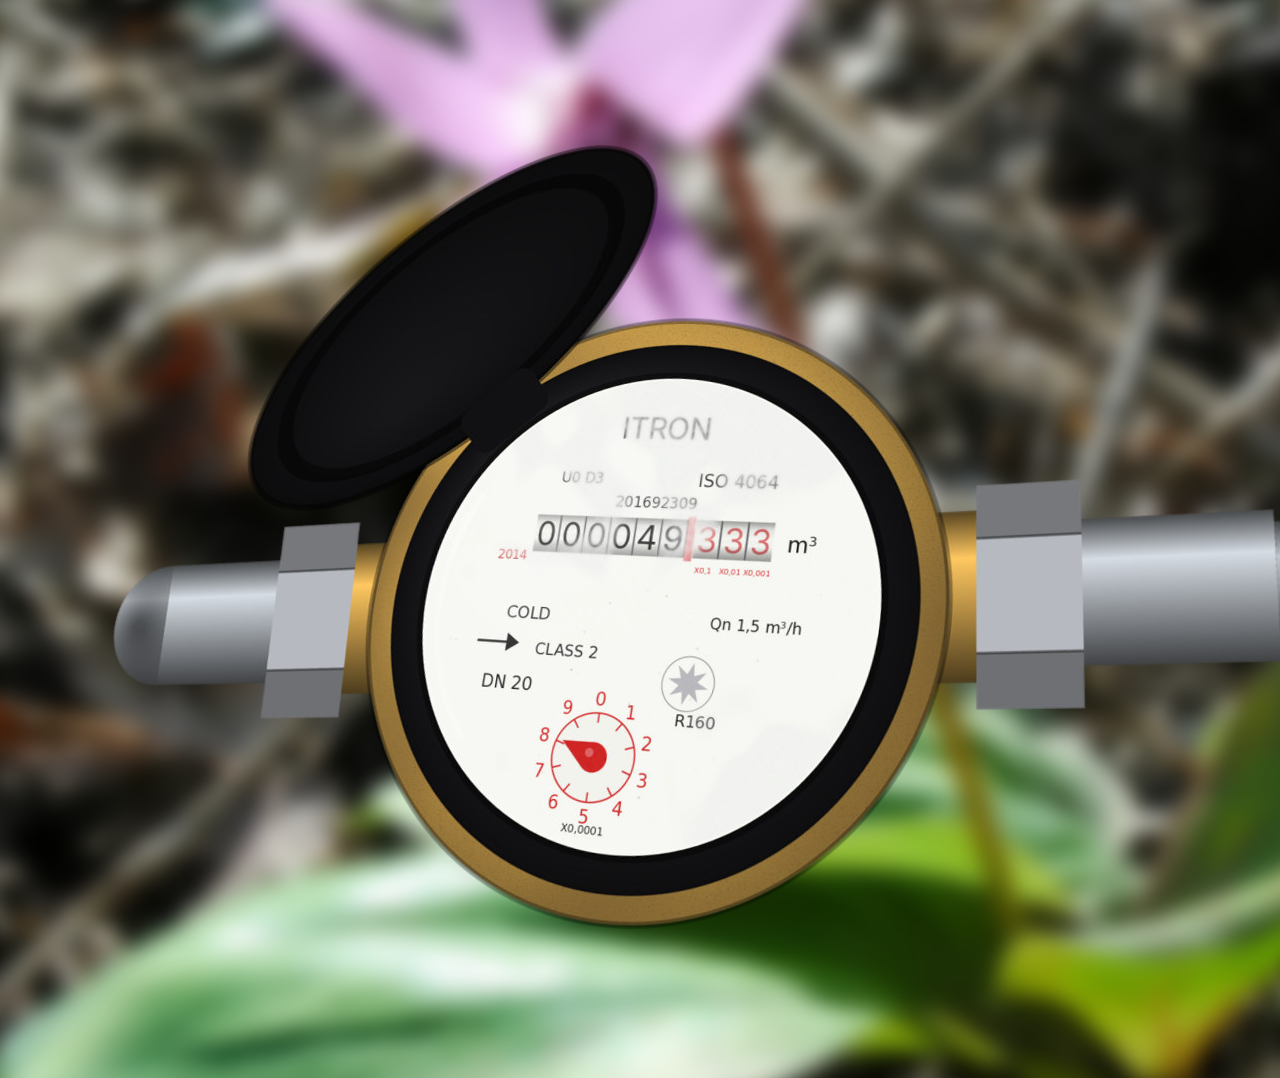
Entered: 49.3338 m³
